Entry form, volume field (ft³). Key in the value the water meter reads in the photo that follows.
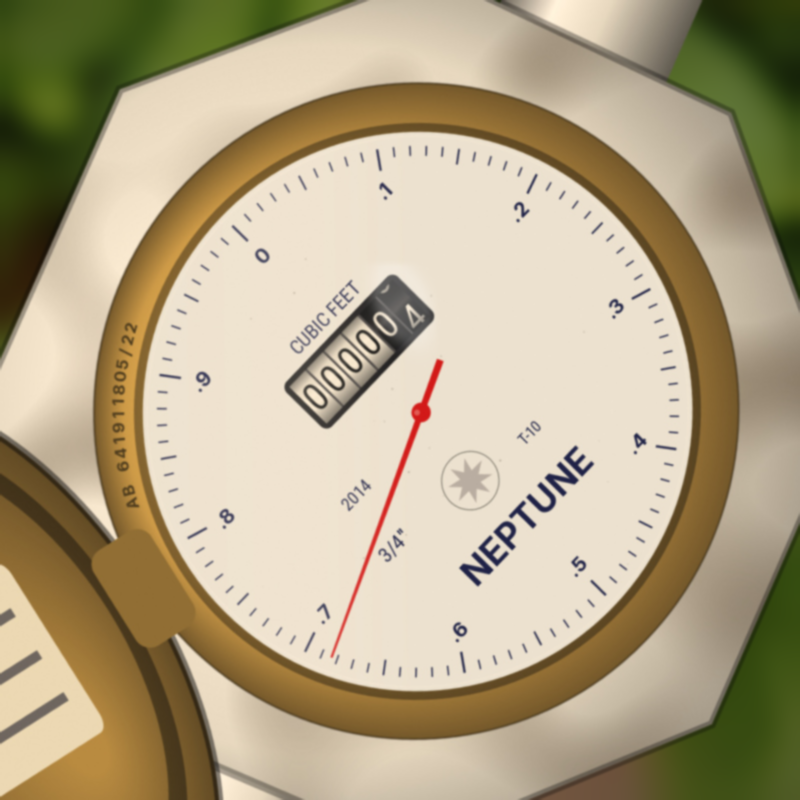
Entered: 3.68 ft³
